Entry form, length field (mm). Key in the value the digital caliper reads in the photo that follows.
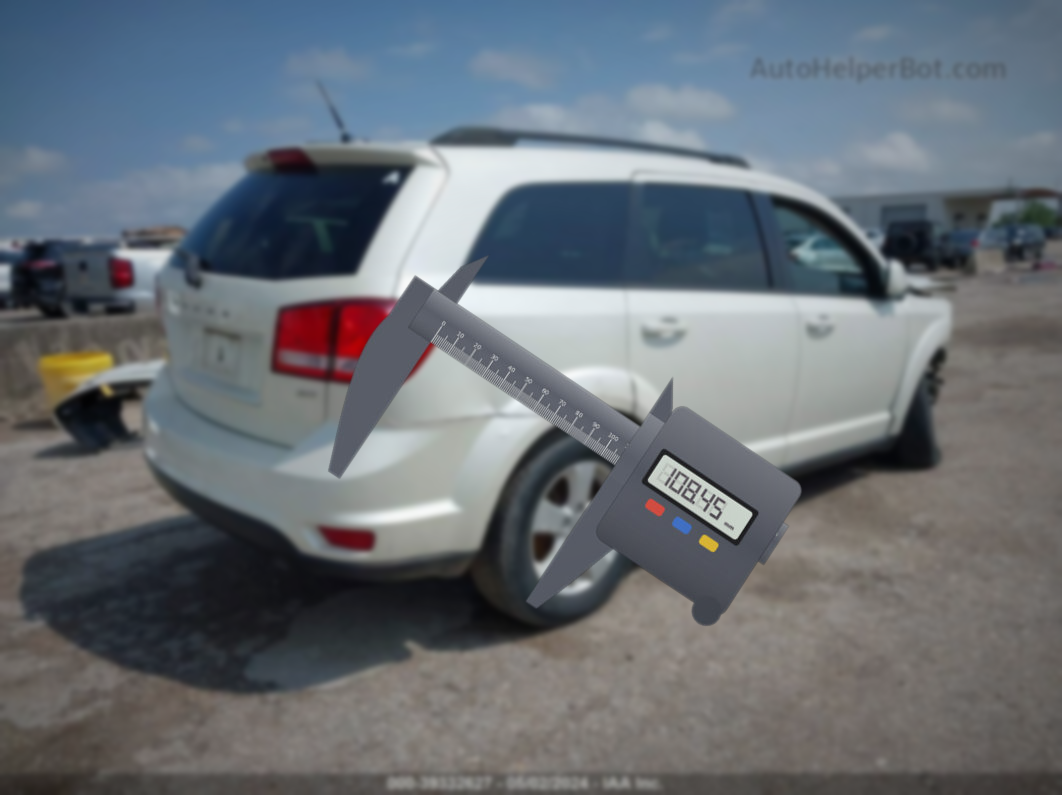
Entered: 108.45 mm
